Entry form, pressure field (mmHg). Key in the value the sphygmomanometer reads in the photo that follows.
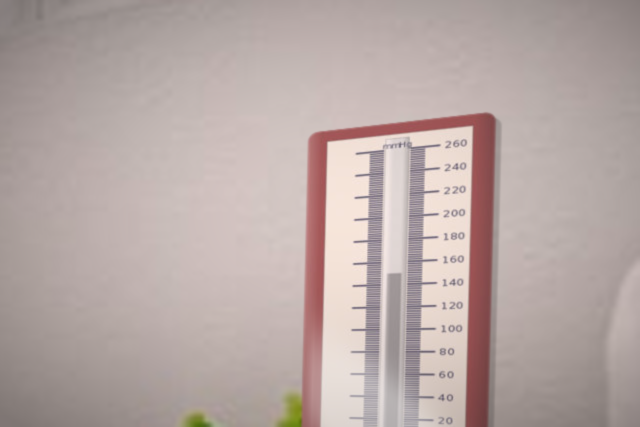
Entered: 150 mmHg
